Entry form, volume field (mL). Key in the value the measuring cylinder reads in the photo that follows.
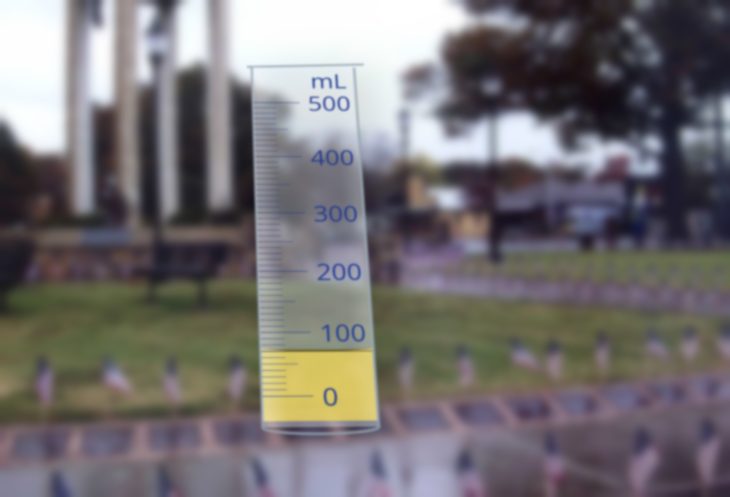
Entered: 70 mL
